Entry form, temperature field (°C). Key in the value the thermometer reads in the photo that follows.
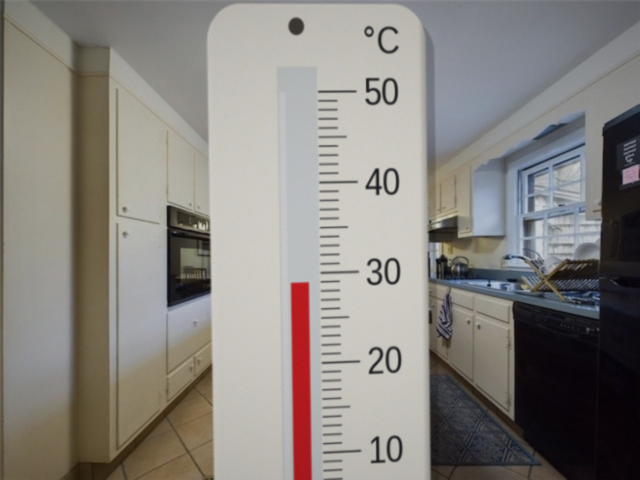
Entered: 29 °C
